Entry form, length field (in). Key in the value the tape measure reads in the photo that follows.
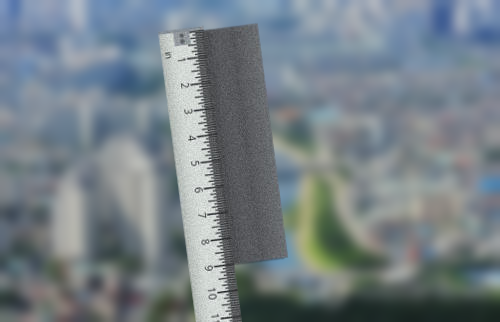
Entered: 9 in
